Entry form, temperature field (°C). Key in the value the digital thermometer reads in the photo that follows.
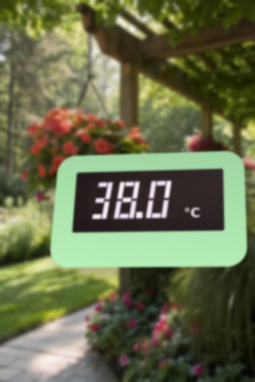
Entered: 38.0 °C
